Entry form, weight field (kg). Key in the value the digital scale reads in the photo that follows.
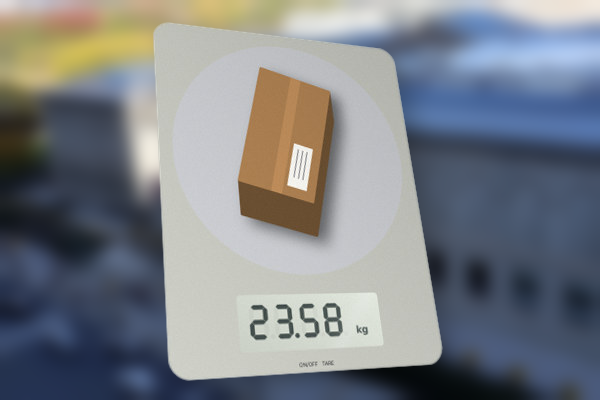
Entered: 23.58 kg
